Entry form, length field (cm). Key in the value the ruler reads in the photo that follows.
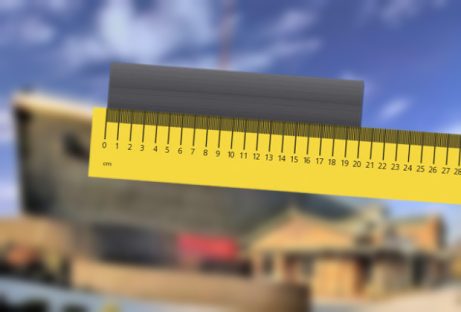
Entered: 20 cm
